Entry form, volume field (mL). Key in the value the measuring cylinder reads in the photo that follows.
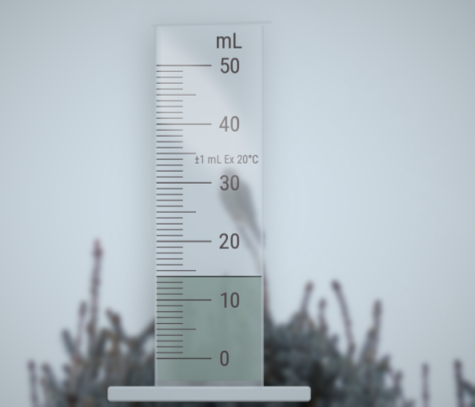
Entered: 14 mL
